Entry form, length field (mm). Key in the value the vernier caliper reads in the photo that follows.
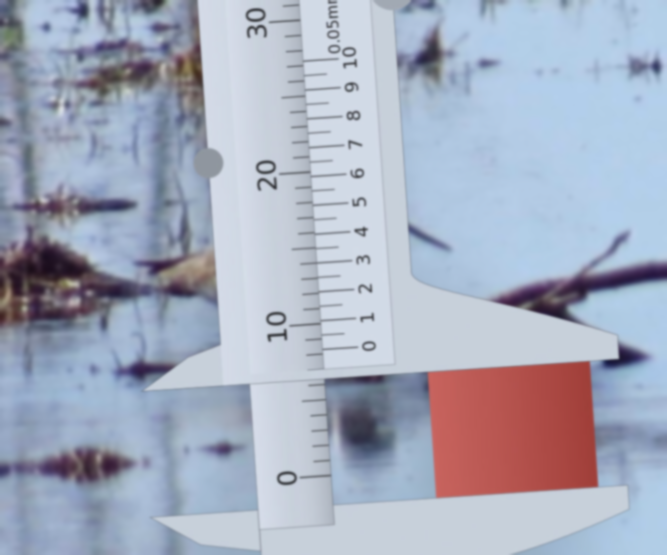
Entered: 8.3 mm
